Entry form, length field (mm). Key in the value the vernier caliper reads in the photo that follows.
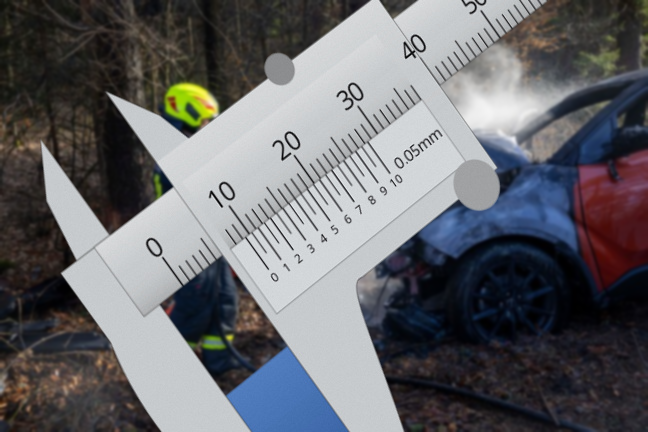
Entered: 9.4 mm
